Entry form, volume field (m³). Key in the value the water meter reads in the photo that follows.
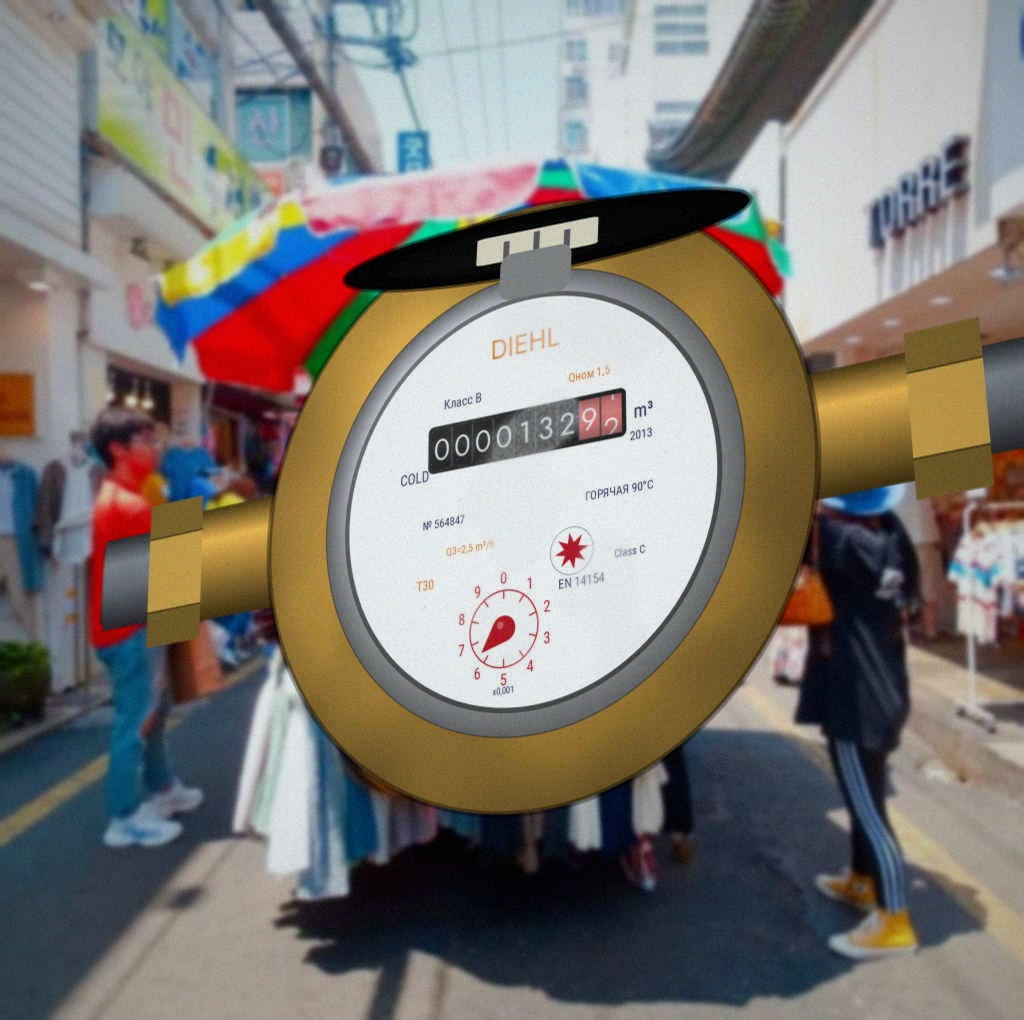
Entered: 132.916 m³
